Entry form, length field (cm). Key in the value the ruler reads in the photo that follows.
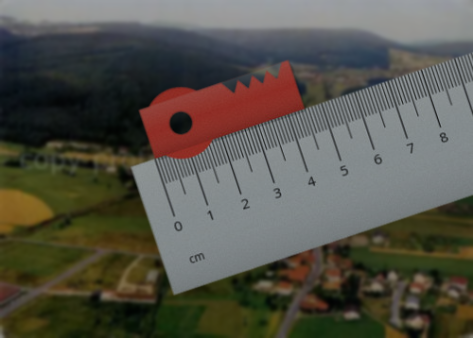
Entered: 4.5 cm
